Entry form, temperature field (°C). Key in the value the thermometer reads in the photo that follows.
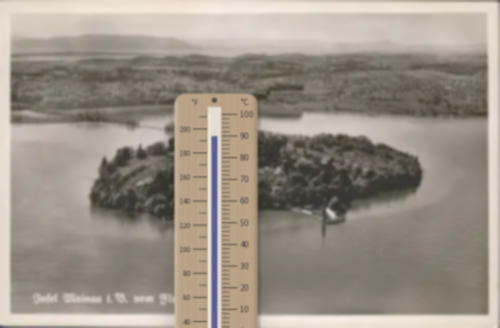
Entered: 90 °C
